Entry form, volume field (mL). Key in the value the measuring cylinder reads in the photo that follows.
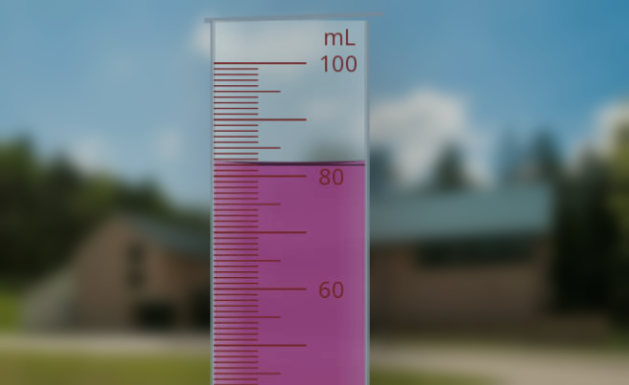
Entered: 82 mL
